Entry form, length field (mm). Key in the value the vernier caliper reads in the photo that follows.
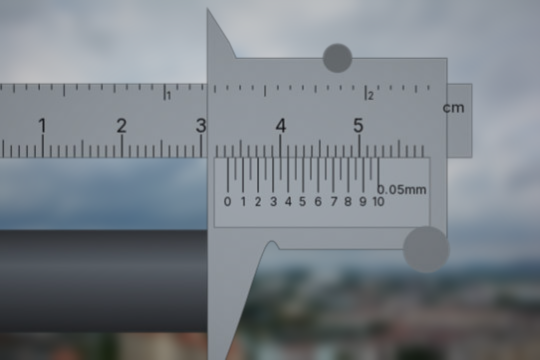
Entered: 33.4 mm
